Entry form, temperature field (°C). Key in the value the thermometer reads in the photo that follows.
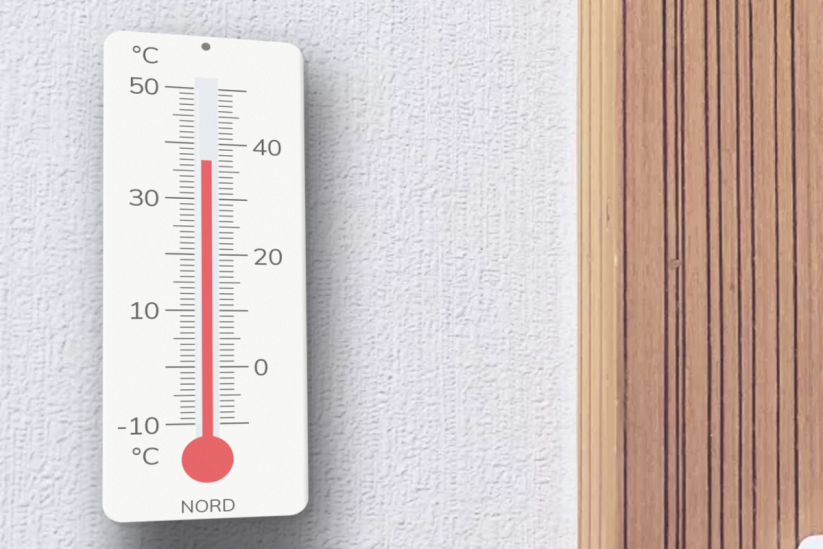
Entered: 37 °C
